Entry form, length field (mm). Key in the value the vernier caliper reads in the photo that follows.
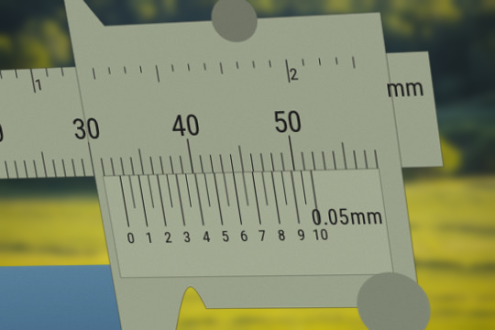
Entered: 32.6 mm
